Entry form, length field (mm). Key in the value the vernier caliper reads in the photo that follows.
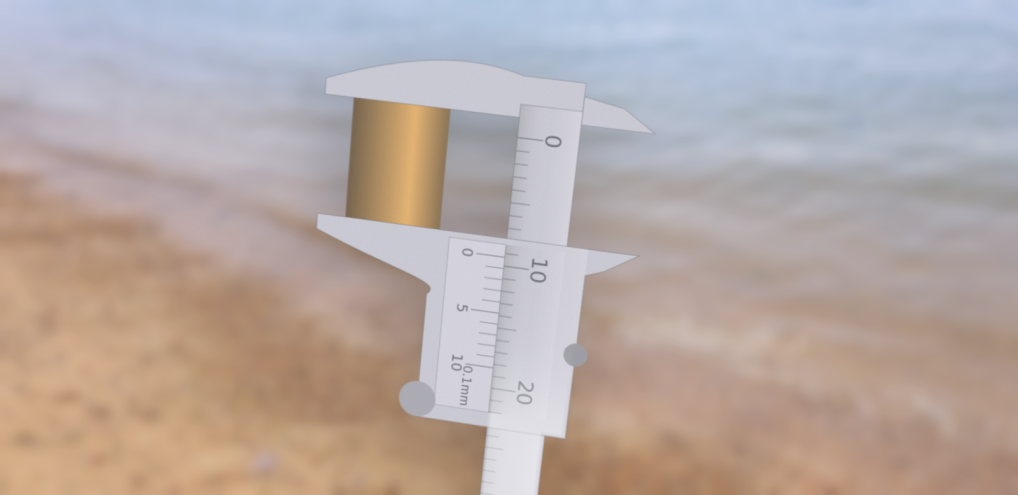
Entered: 9.3 mm
